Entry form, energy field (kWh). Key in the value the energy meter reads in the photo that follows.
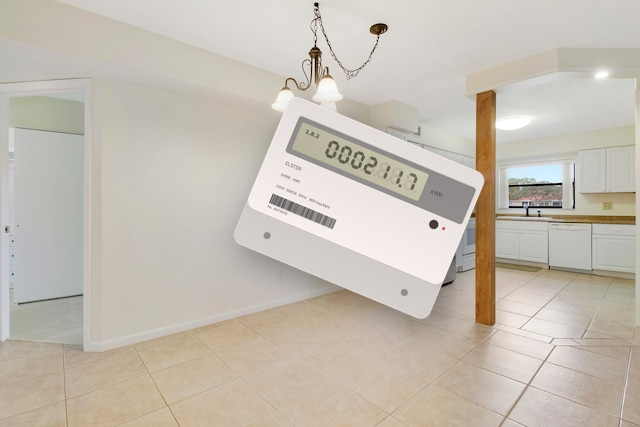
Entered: 211.7 kWh
